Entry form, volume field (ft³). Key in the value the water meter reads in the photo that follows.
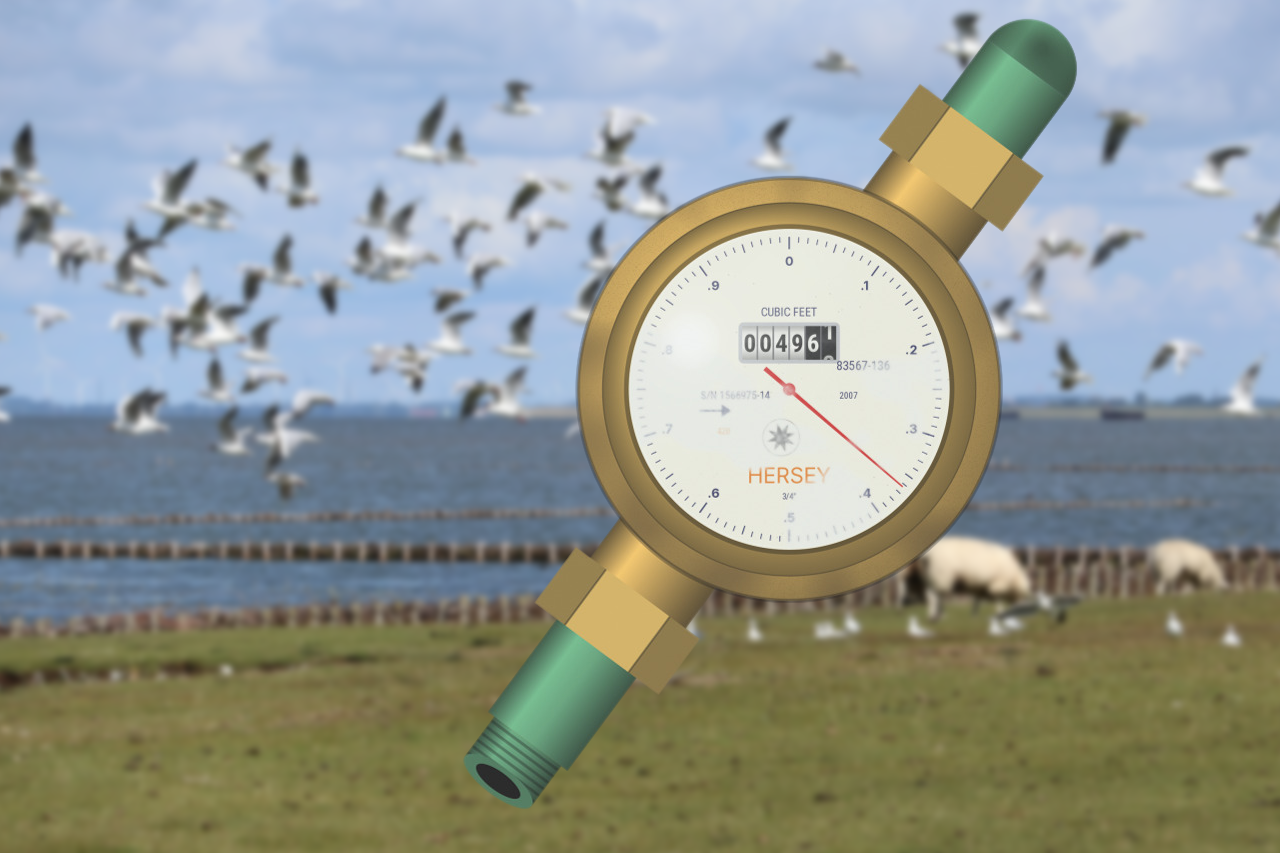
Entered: 4961.36 ft³
